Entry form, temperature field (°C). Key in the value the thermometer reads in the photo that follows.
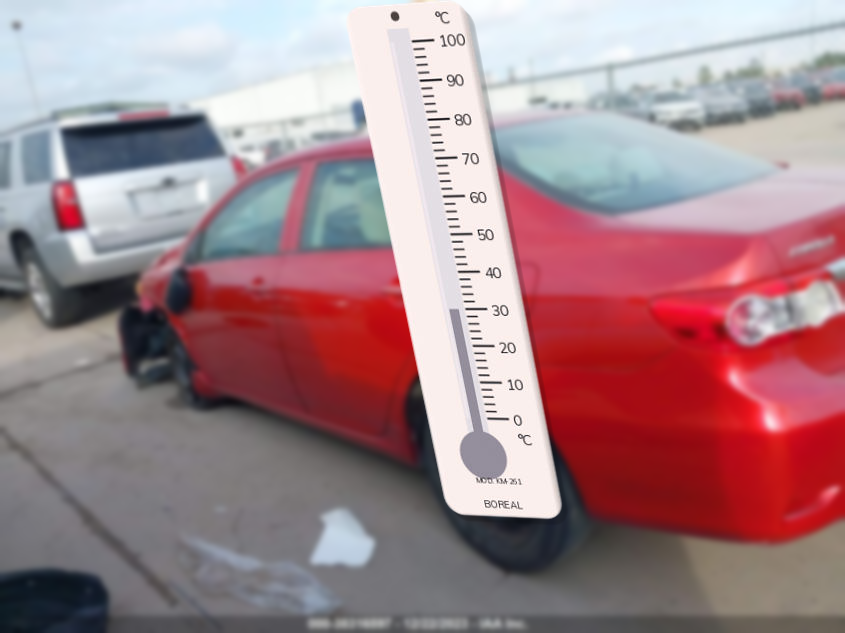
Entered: 30 °C
